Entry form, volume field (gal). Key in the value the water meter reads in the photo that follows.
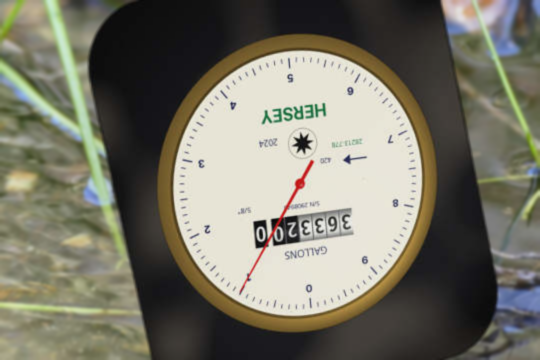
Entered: 3633201.0 gal
